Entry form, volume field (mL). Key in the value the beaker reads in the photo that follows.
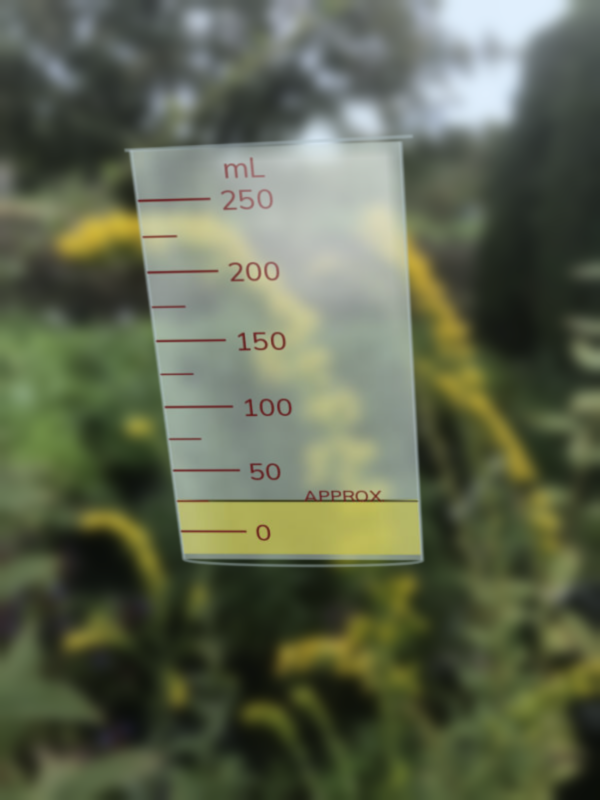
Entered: 25 mL
